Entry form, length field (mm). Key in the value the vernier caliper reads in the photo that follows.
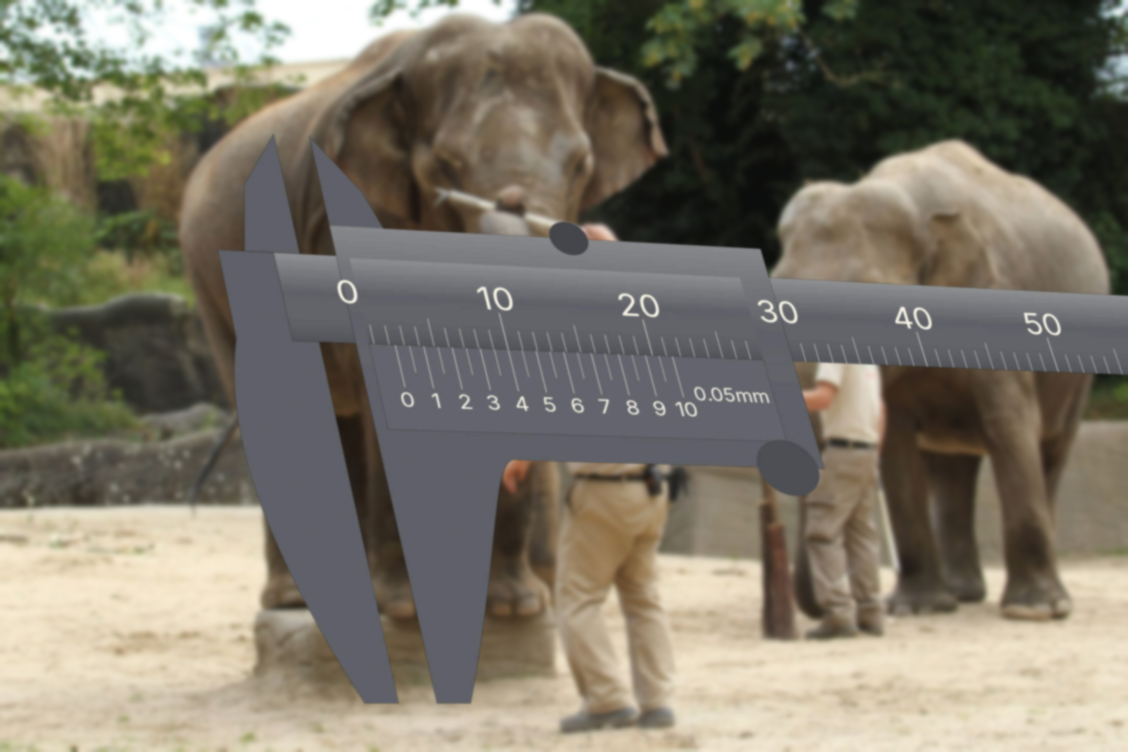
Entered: 2.4 mm
